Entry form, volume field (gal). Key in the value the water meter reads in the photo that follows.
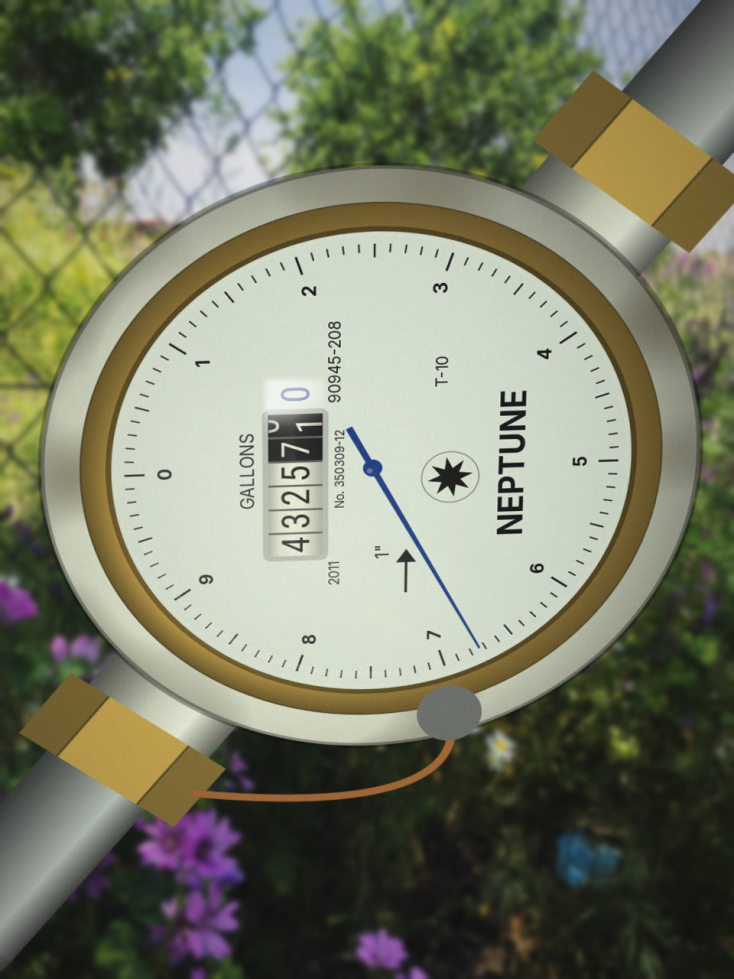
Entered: 4325706.7 gal
